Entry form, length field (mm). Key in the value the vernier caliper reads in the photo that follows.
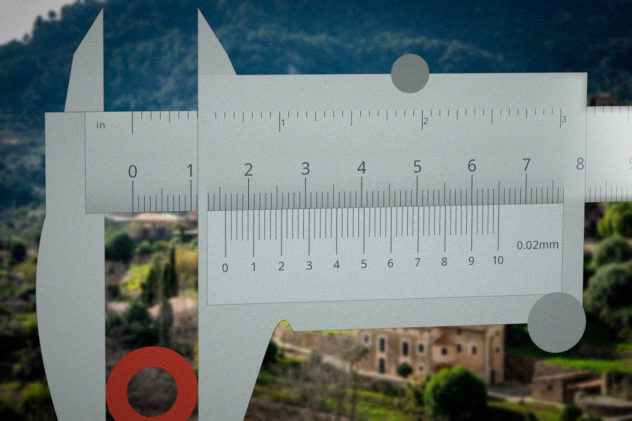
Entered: 16.0 mm
